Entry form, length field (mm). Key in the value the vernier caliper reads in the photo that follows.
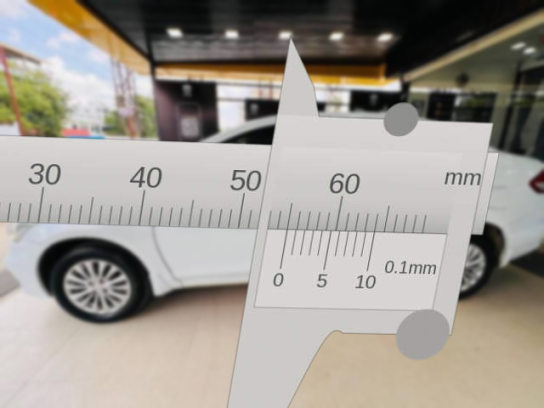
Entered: 55.0 mm
